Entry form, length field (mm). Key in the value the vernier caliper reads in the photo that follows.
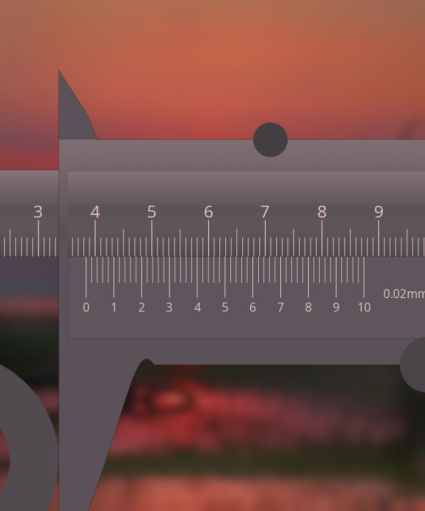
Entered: 38.4 mm
